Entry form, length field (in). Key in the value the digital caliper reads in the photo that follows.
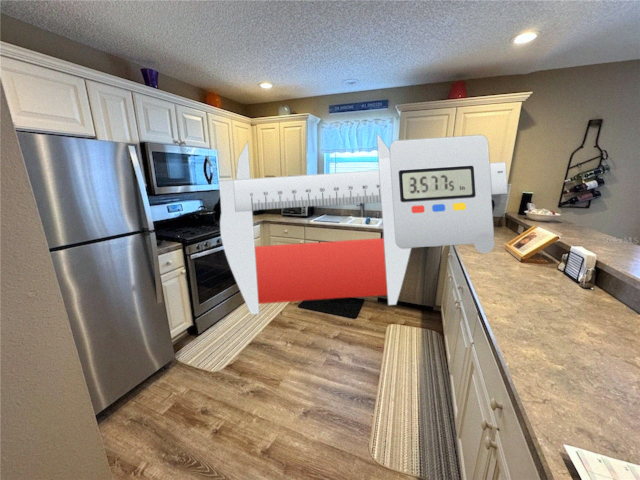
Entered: 3.5775 in
